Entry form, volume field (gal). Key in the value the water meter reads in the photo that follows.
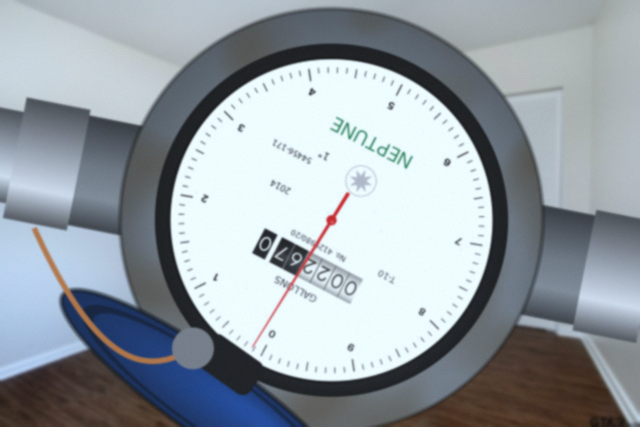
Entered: 22670.1 gal
